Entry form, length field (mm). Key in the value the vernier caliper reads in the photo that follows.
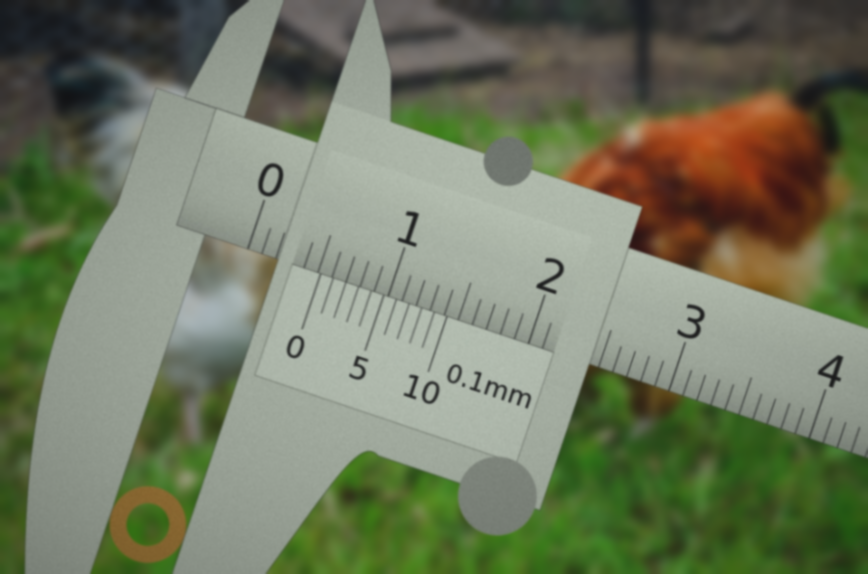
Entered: 5.2 mm
